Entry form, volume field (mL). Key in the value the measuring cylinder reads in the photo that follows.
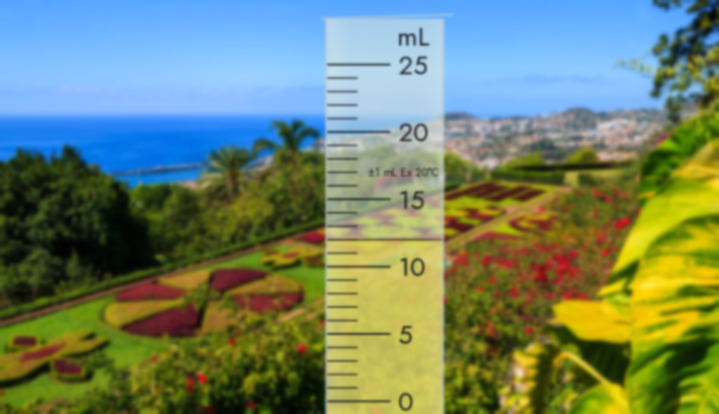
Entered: 12 mL
